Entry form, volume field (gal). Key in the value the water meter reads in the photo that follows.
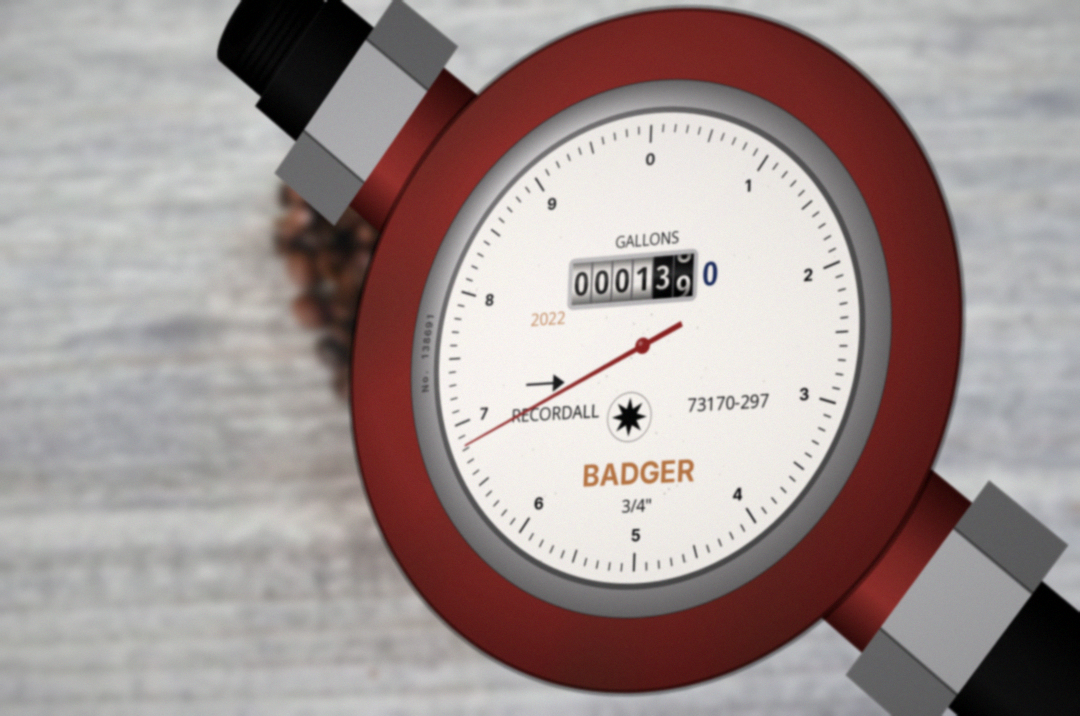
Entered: 1386.8 gal
